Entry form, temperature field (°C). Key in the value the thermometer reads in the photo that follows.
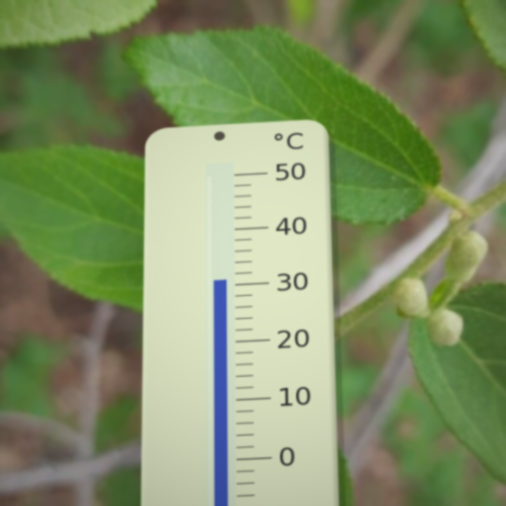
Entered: 31 °C
